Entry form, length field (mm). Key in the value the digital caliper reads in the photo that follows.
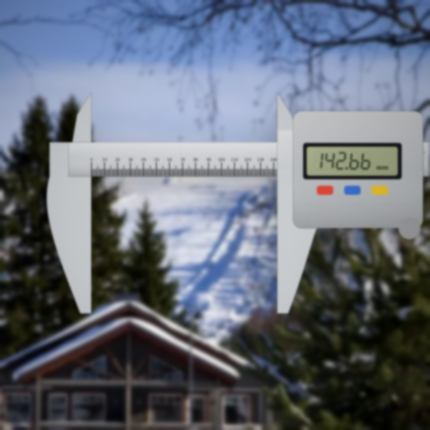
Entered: 142.66 mm
